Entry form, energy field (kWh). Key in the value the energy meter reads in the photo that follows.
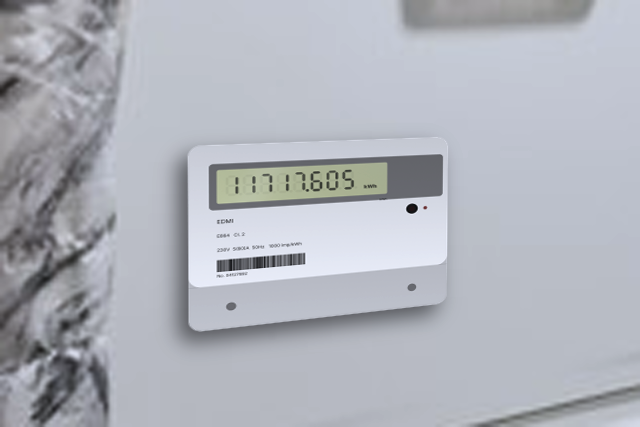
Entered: 11717.605 kWh
